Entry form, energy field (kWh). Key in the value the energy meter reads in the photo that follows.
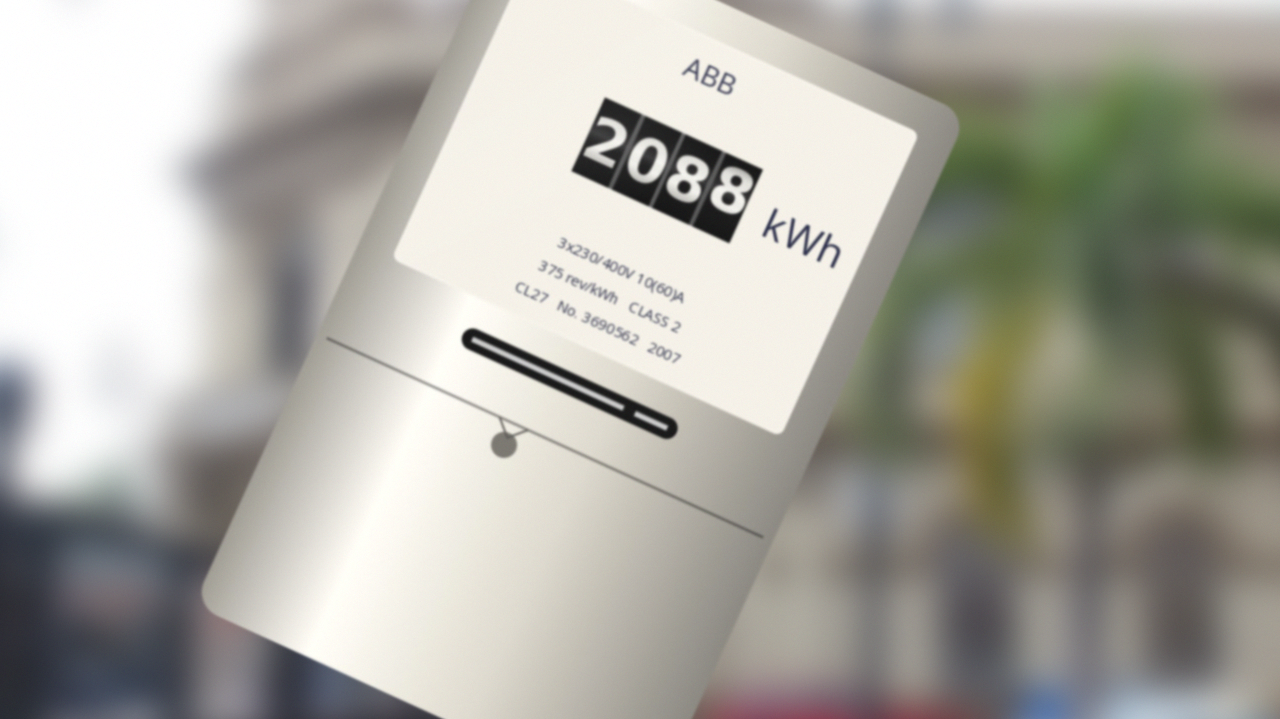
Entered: 2088 kWh
